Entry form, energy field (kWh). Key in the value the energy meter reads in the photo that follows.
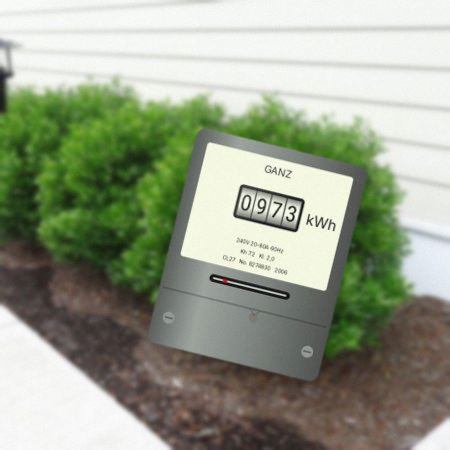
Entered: 973 kWh
